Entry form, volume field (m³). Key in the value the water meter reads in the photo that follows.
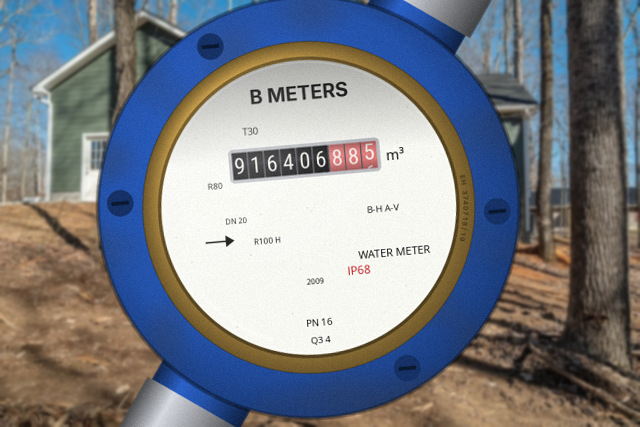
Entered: 916406.885 m³
